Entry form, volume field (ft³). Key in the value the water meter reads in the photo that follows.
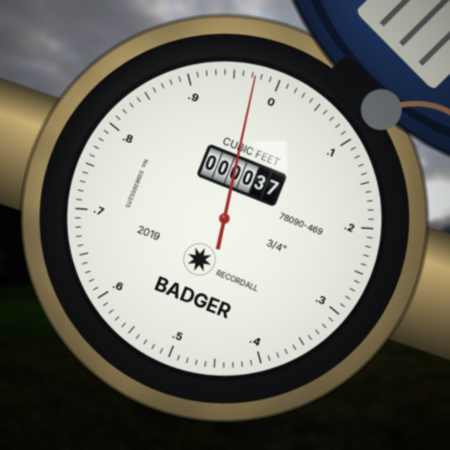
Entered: 36.97 ft³
